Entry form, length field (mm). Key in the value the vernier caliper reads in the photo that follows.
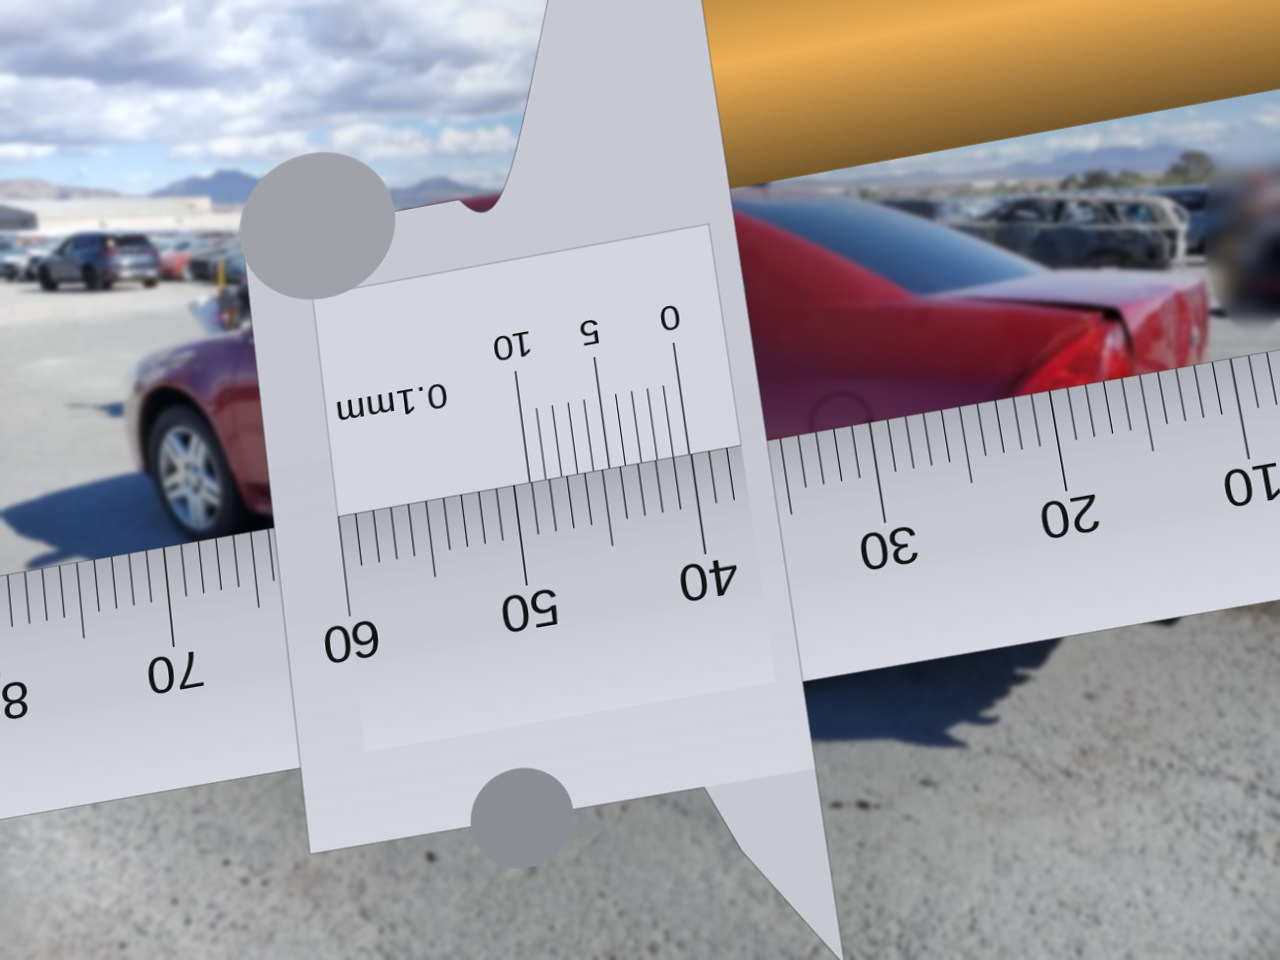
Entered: 40.1 mm
